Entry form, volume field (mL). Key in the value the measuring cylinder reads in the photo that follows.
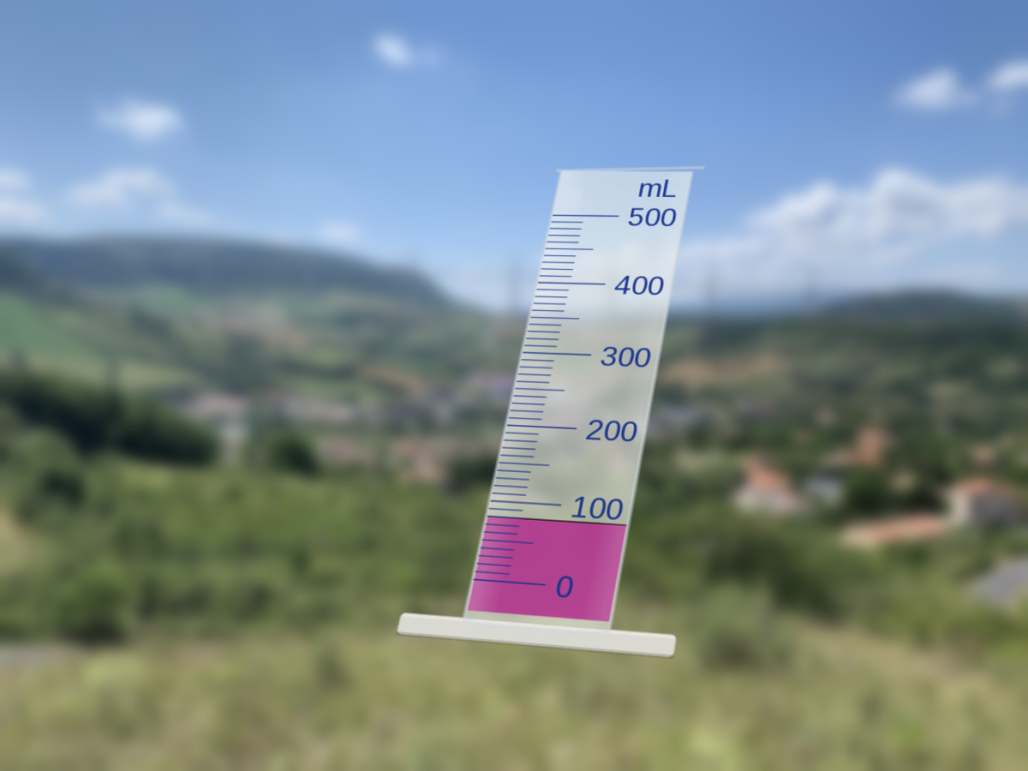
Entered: 80 mL
